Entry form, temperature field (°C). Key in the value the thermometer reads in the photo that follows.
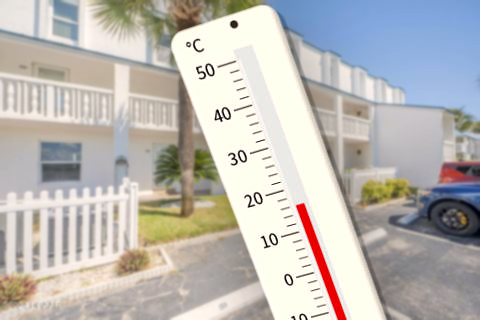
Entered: 16 °C
